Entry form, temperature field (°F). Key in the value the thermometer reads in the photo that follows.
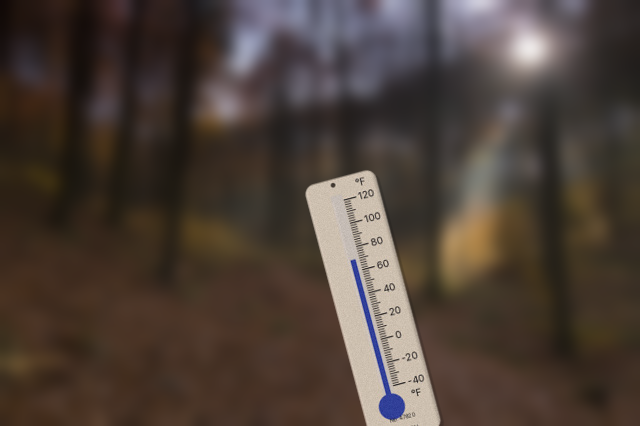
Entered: 70 °F
